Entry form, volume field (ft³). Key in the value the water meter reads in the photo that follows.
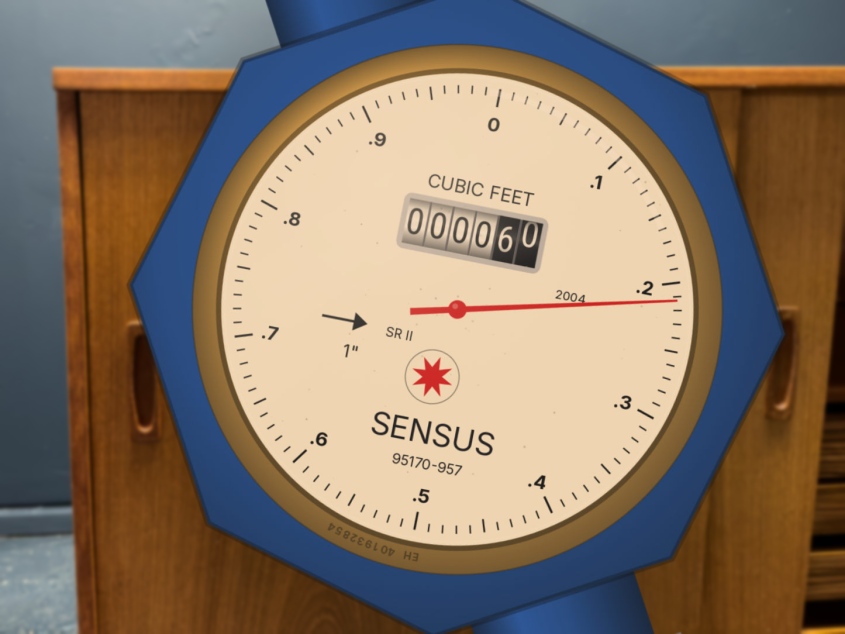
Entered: 60.21 ft³
